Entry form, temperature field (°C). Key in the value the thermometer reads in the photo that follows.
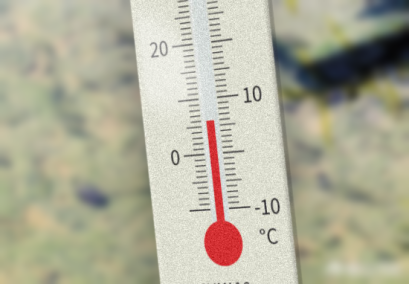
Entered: 6 °C
